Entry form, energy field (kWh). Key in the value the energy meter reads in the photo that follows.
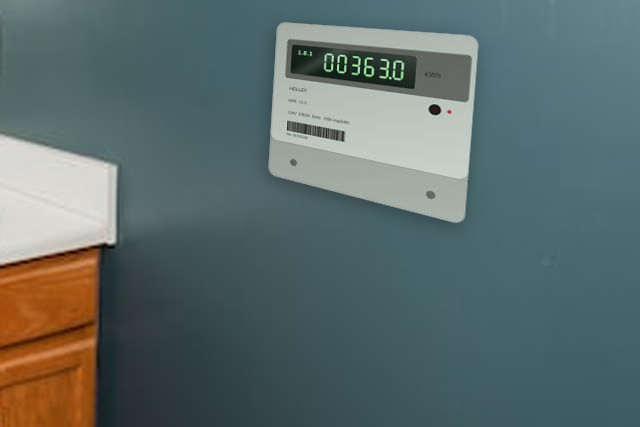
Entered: 363.0 kWh
